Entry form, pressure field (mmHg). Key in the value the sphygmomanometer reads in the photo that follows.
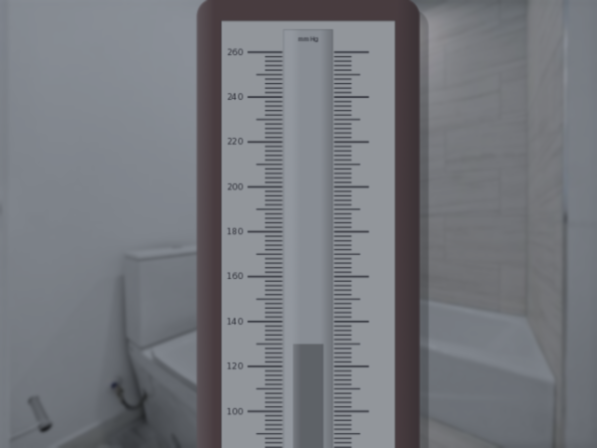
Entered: 130 mmHg
